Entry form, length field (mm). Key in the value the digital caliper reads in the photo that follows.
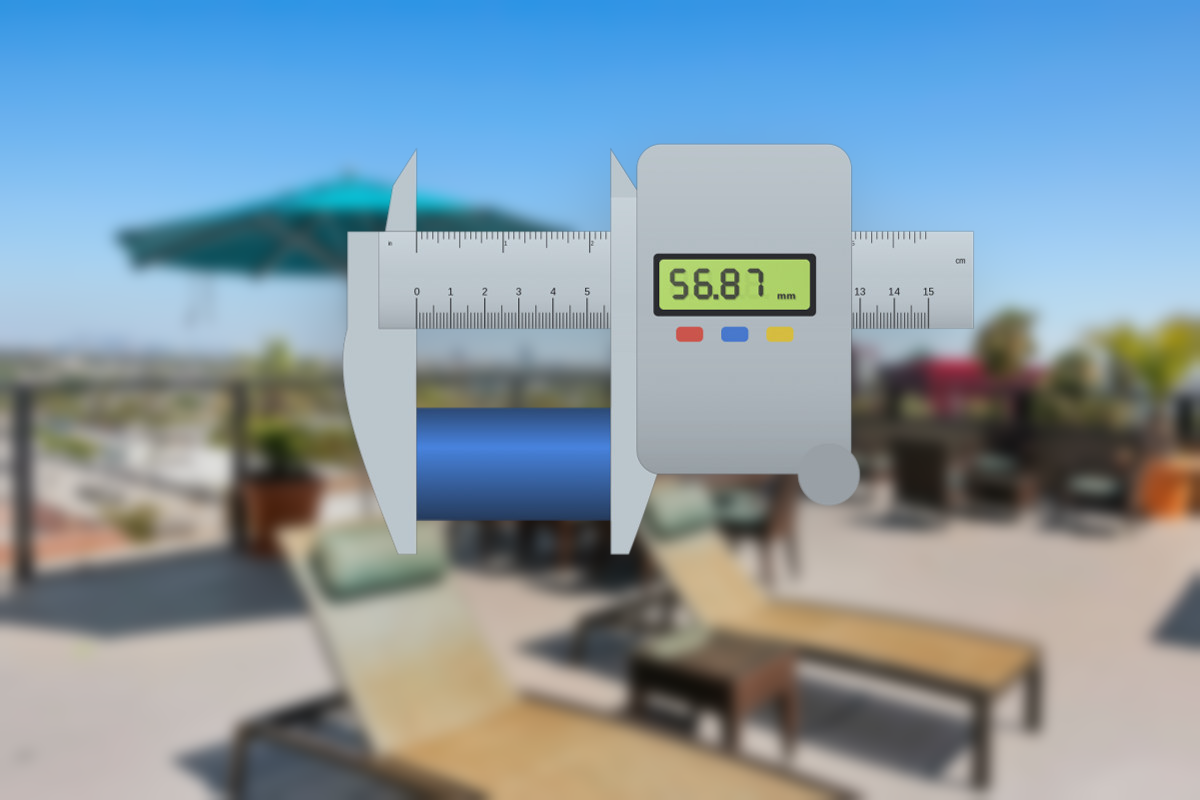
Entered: 56.87 mm
